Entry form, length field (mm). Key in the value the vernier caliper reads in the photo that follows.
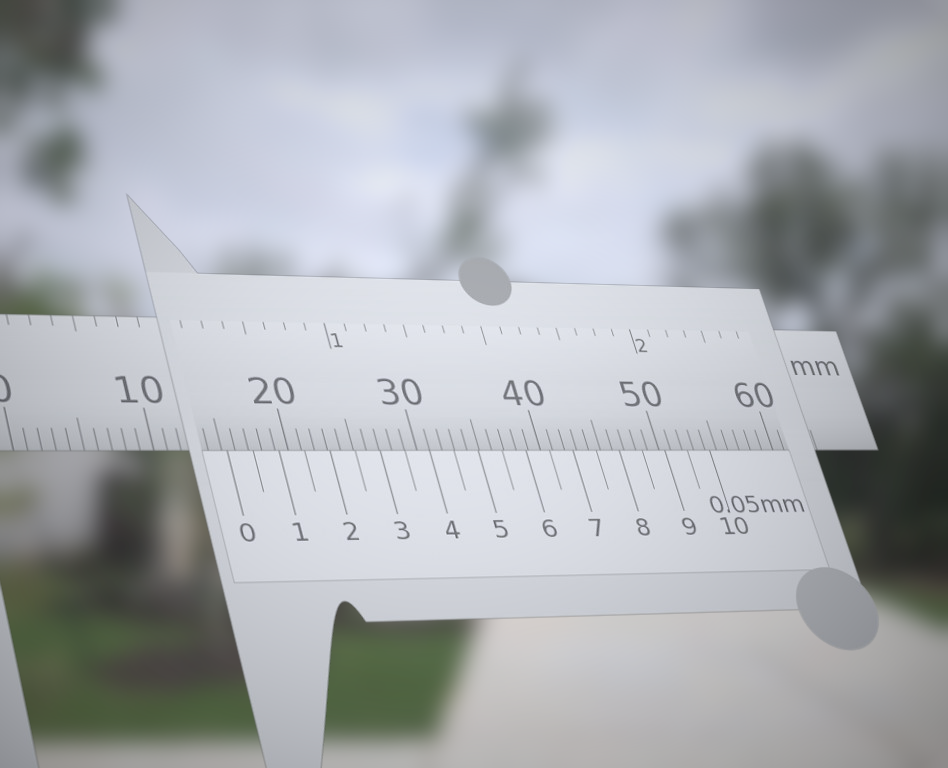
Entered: 15.4 mm
